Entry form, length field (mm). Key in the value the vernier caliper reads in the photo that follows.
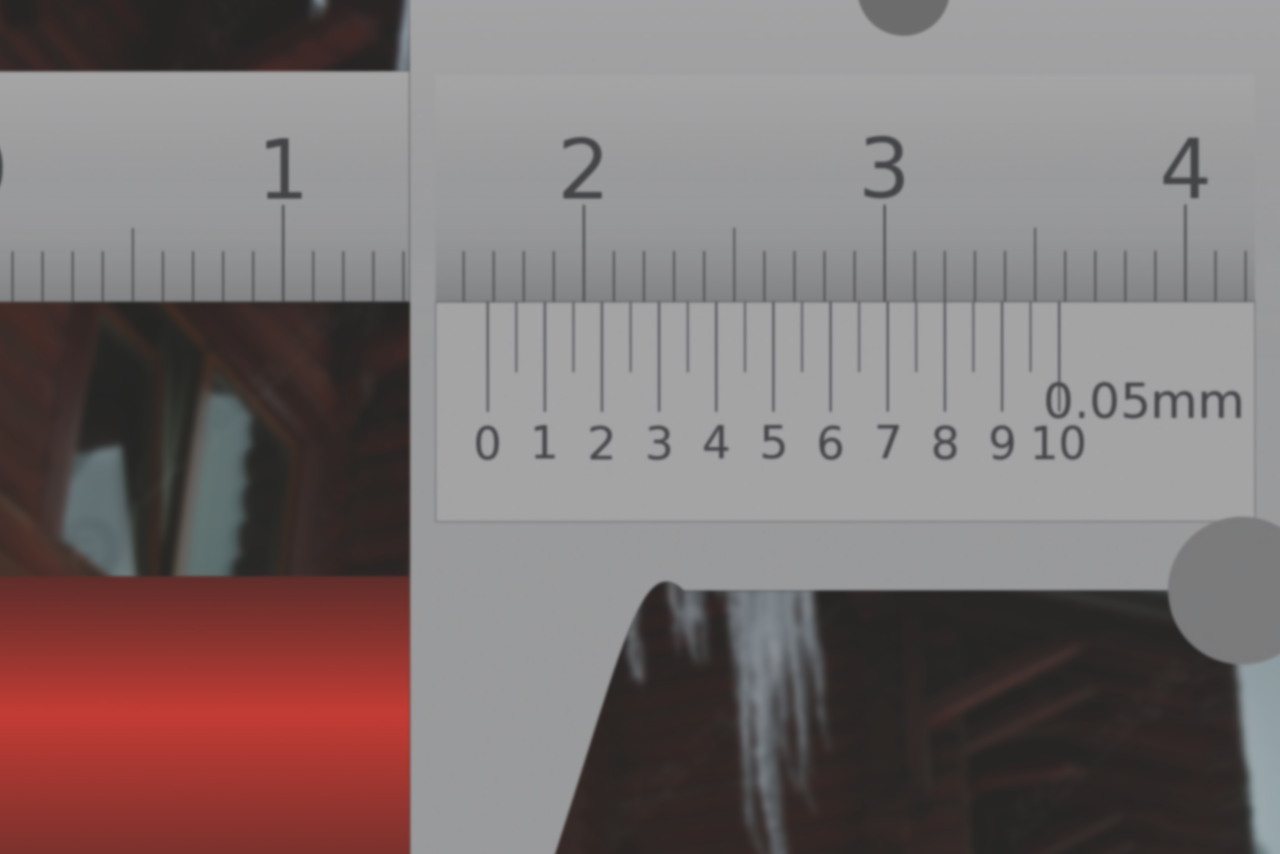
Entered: 16.8 mm
